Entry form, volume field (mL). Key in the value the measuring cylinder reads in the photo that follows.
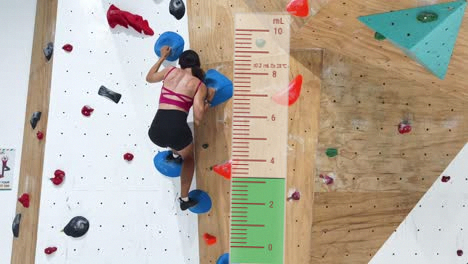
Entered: 3.2 mL
